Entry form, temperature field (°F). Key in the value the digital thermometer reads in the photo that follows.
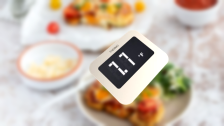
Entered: 7.7 °F
